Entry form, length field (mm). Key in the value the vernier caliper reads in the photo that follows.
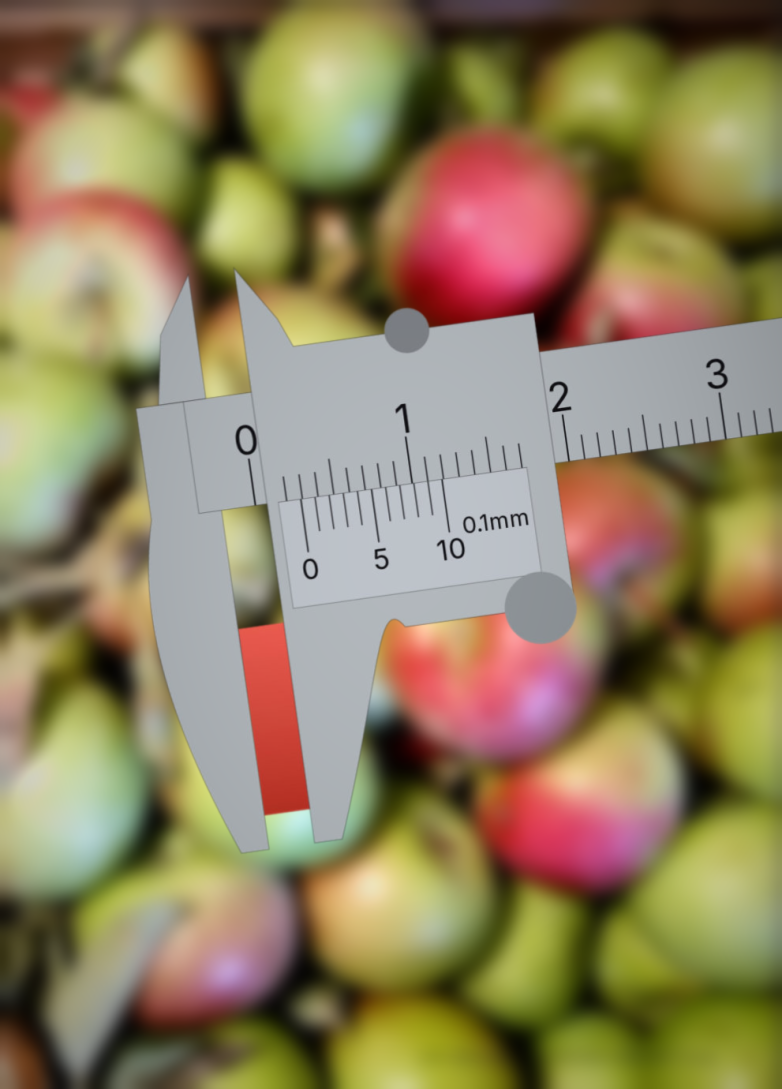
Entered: 2.9 mm
